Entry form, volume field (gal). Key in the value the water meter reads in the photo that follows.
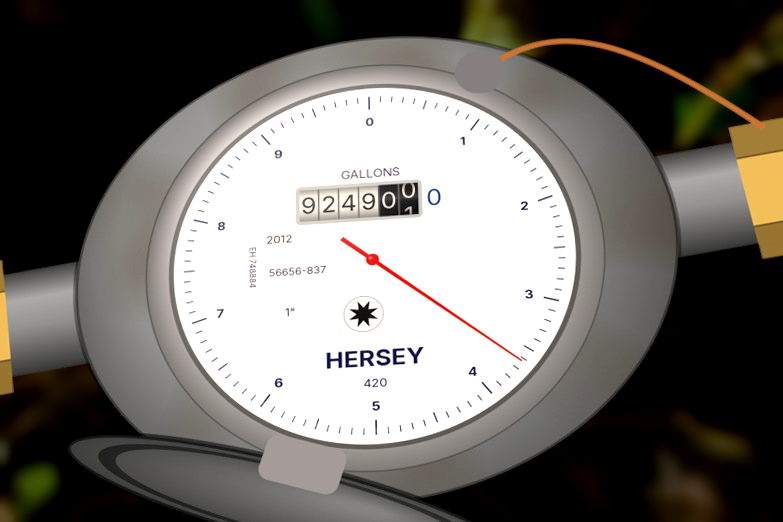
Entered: 9249003.6 gal
